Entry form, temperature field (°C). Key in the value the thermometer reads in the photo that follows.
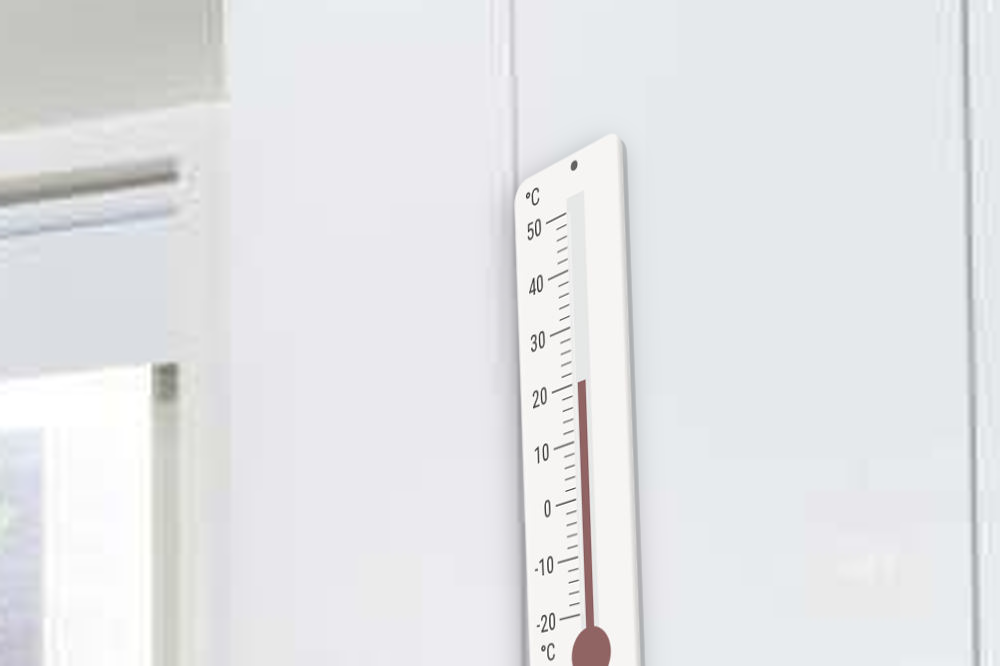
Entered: 20 °C
